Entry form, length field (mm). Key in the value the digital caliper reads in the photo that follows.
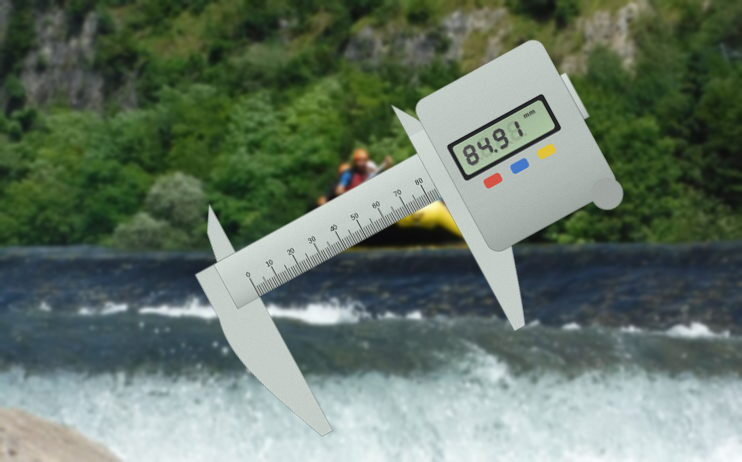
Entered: 84.91 mm
